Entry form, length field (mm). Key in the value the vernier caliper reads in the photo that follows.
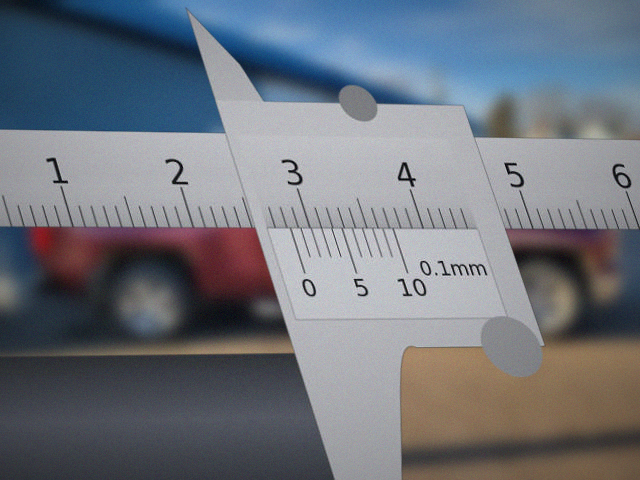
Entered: 28.3 mm
